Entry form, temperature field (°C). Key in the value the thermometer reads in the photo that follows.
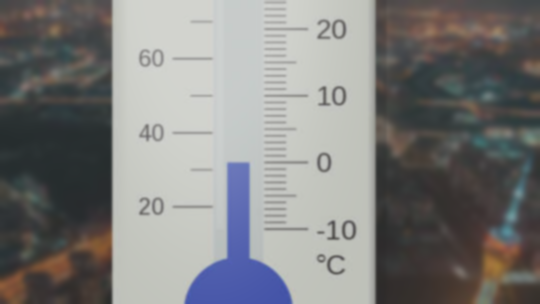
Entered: 0 °C
